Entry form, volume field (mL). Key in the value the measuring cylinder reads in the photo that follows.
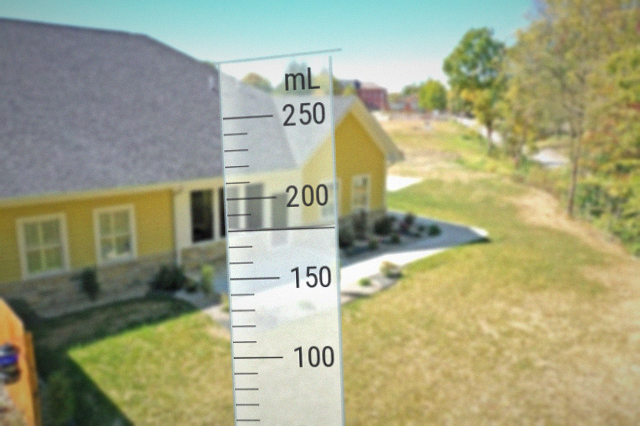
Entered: 180 mL
